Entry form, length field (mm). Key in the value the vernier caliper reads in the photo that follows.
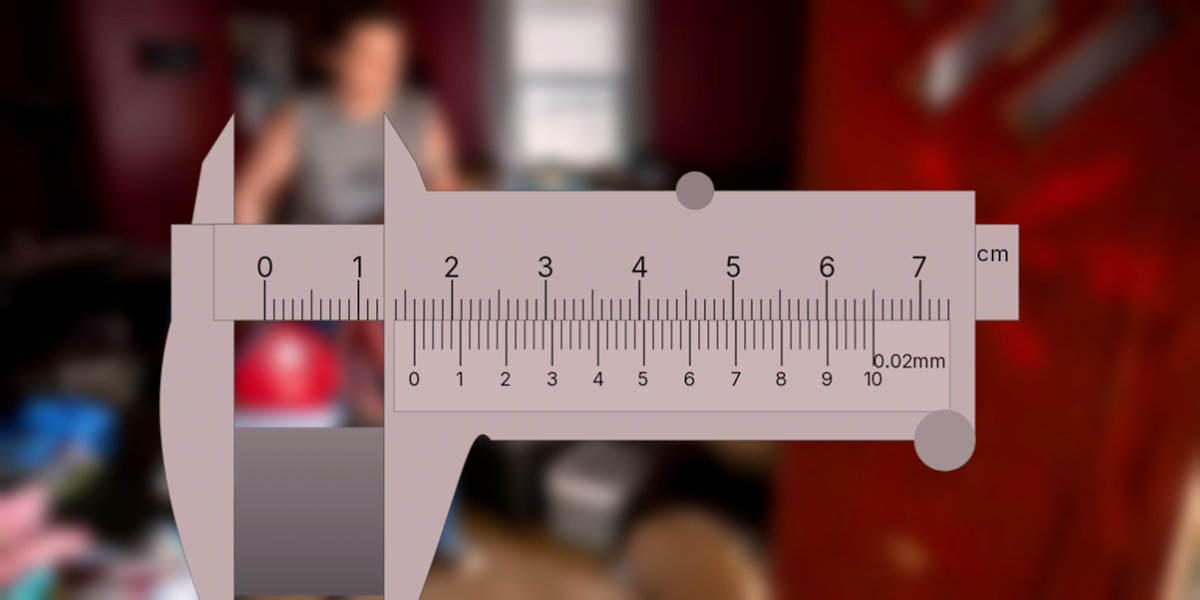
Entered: 16.0 mm
